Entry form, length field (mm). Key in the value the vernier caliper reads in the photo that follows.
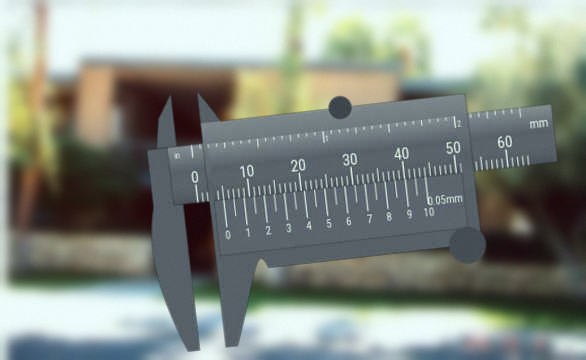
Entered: 5.0 mm
